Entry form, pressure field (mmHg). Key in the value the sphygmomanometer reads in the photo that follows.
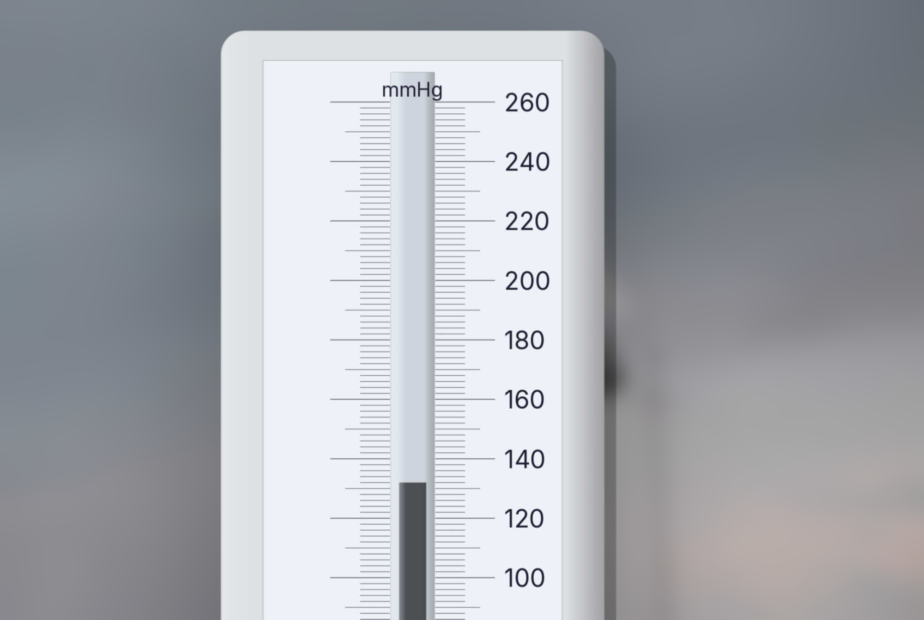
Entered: 132 mmHg
